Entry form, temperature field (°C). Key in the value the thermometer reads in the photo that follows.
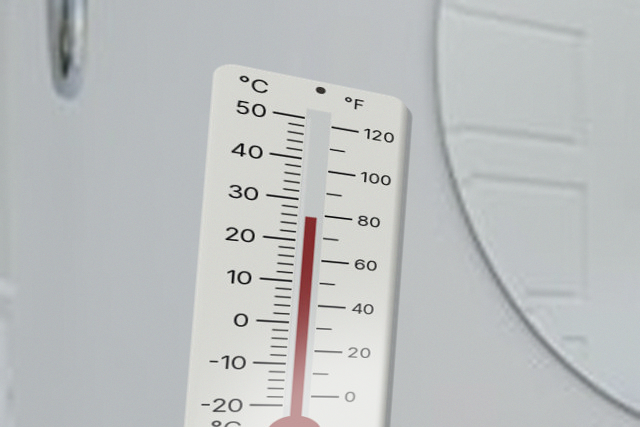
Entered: 26 °C
